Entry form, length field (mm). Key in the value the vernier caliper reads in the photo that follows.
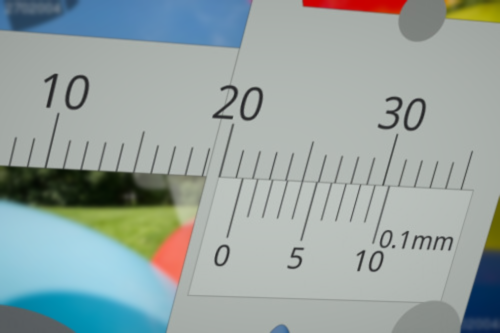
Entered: 21.4 mm
